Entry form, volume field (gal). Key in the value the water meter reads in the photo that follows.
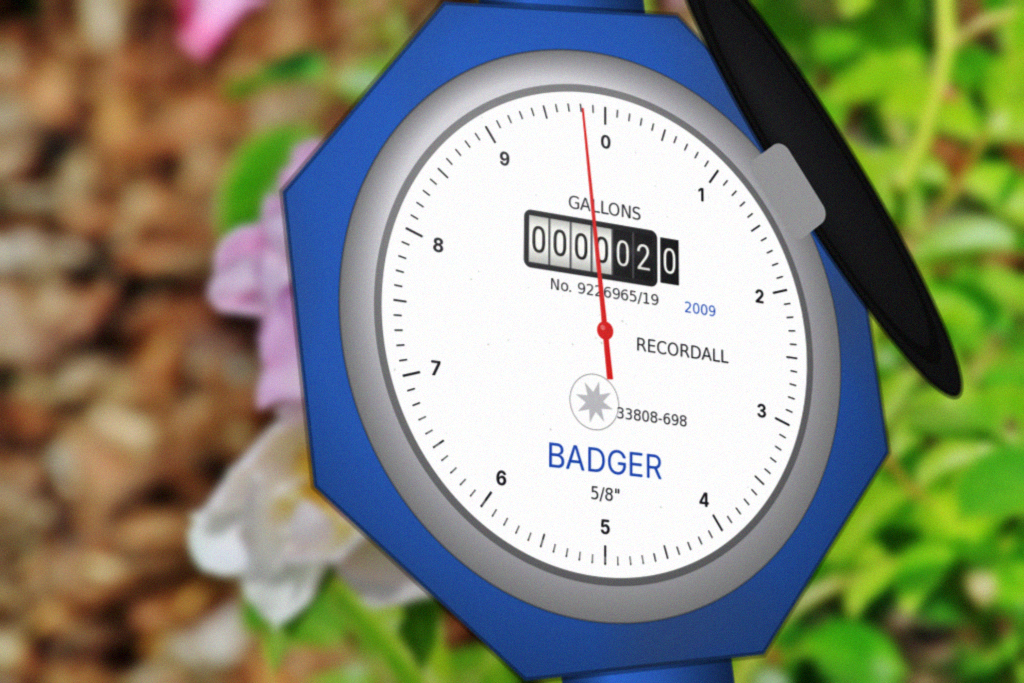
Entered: 19.8 gal
